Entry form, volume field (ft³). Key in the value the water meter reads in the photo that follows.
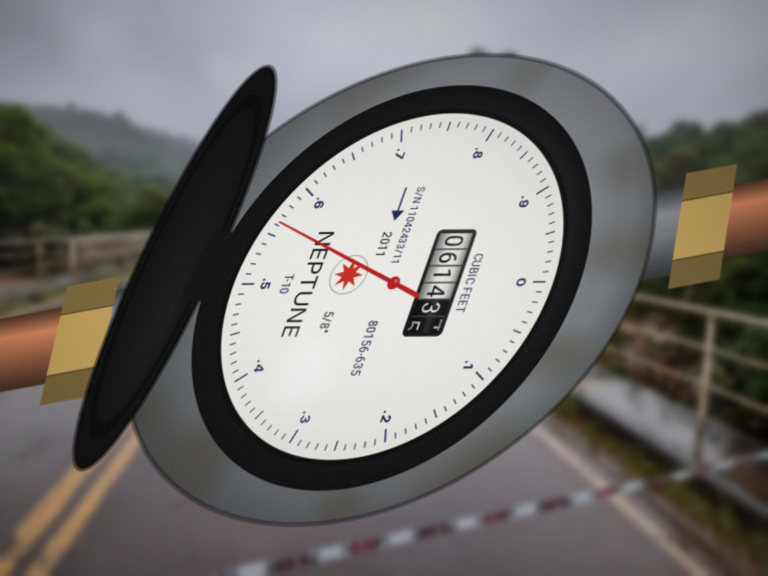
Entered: 61434.56 ft³
